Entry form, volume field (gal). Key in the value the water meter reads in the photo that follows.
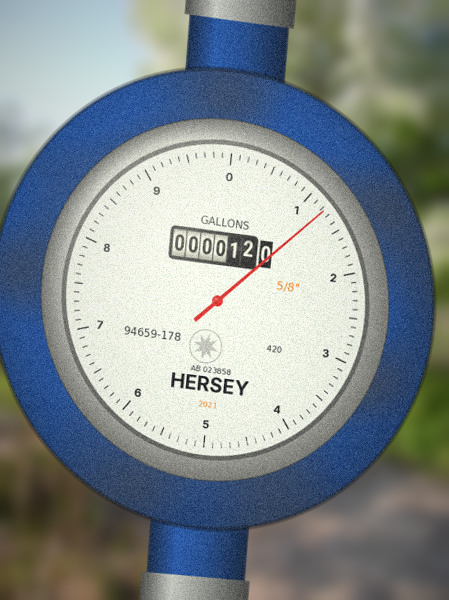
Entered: 121.2 gal
